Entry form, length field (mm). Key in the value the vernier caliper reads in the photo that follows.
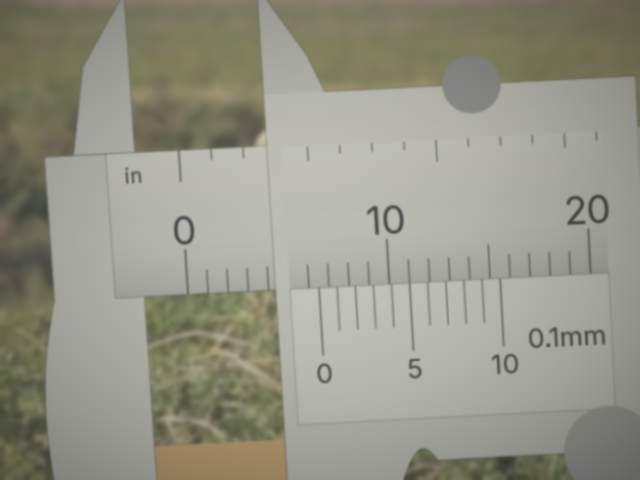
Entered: 6.5 mm
